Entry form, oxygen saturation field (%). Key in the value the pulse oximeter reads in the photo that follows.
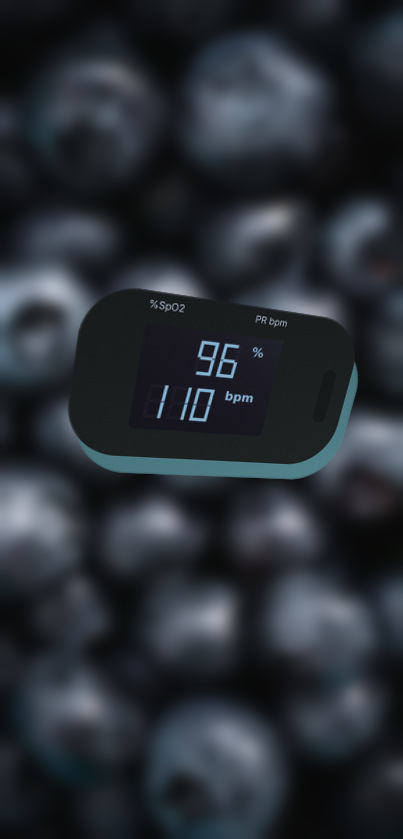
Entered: 96 %
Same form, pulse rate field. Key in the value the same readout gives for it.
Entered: 110 bpm
